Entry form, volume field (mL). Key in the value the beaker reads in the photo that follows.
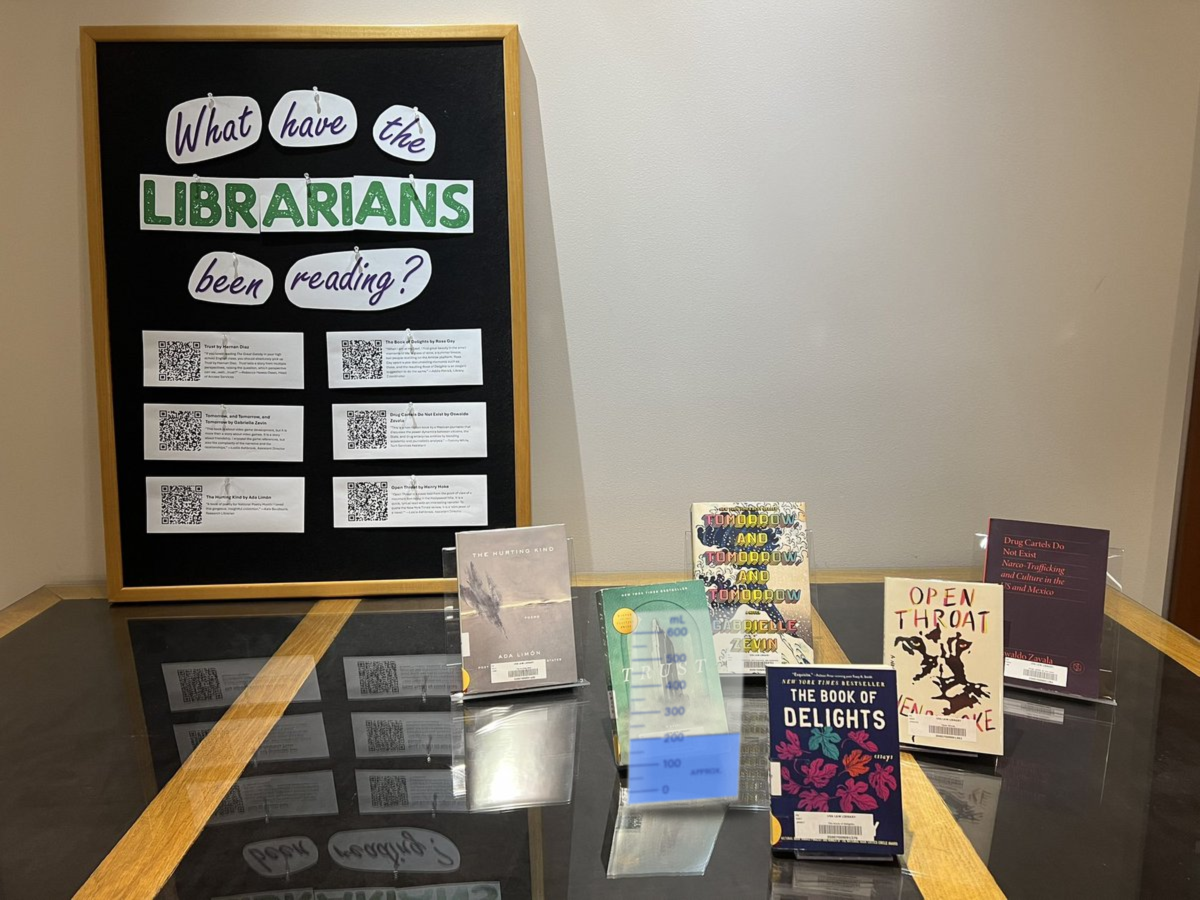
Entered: 200 mL
